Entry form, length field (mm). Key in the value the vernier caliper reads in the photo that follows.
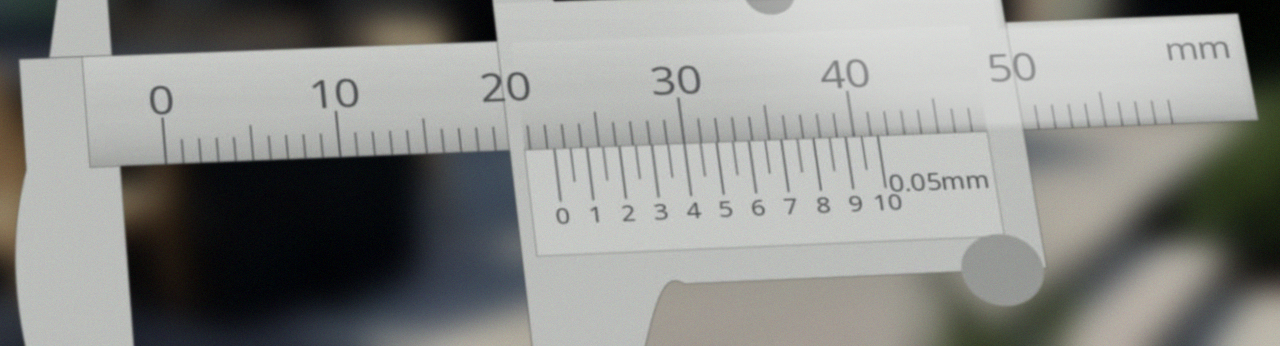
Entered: 22.4 mm
